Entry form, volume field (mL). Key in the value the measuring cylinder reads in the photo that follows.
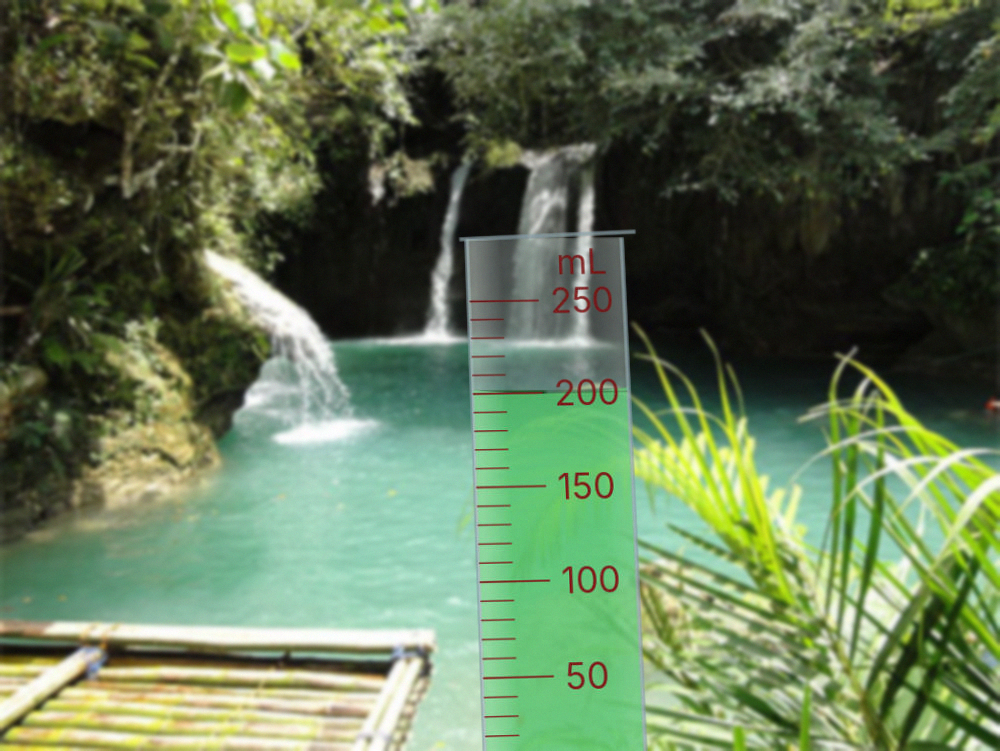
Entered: 200 mL
